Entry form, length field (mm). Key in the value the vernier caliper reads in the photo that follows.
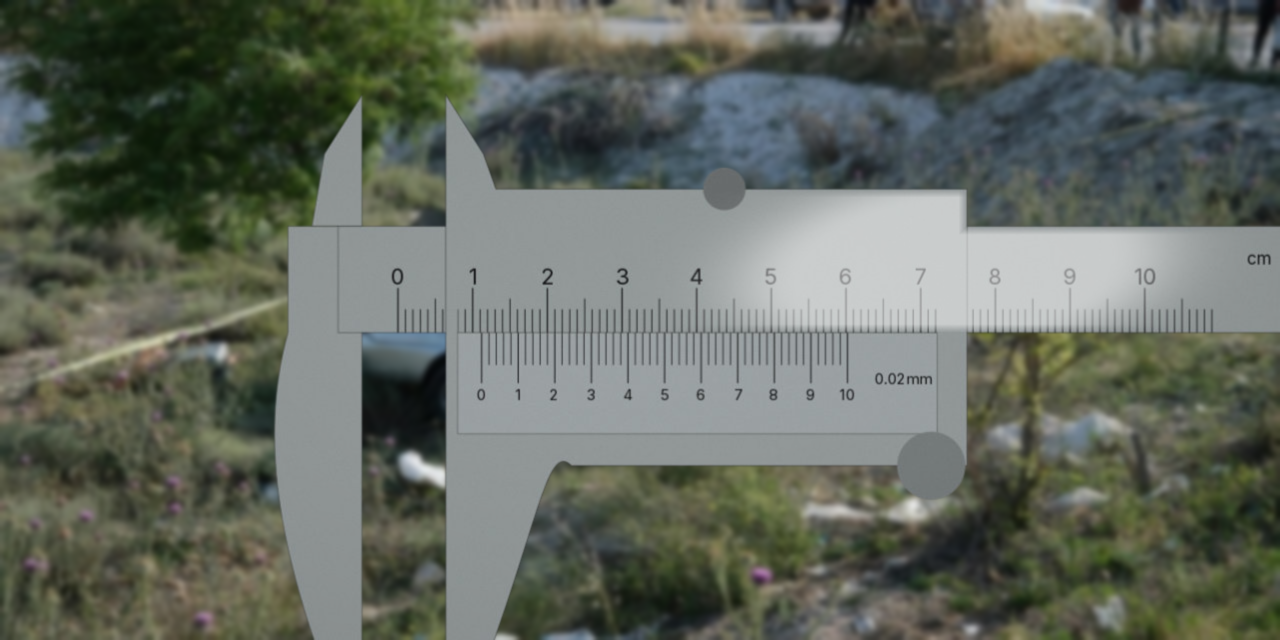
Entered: 11.2 mm
